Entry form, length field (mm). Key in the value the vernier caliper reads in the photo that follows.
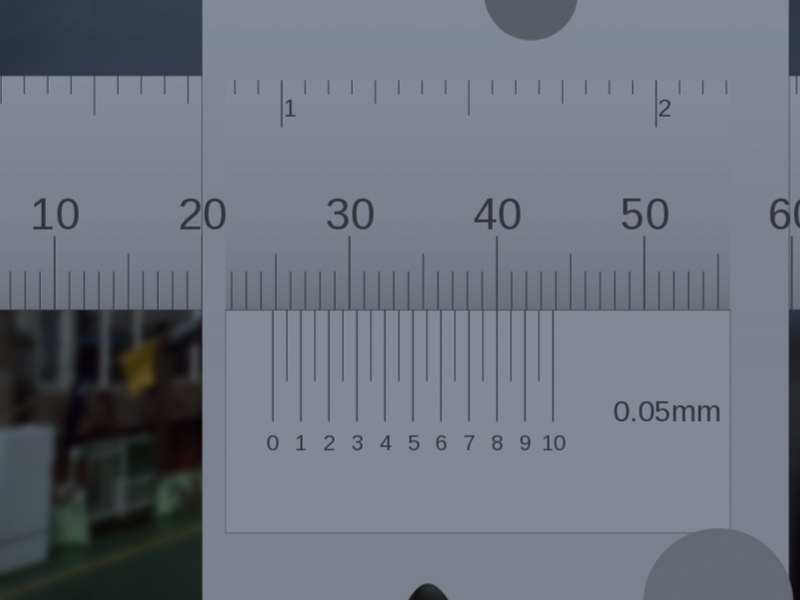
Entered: 24.8 mm
